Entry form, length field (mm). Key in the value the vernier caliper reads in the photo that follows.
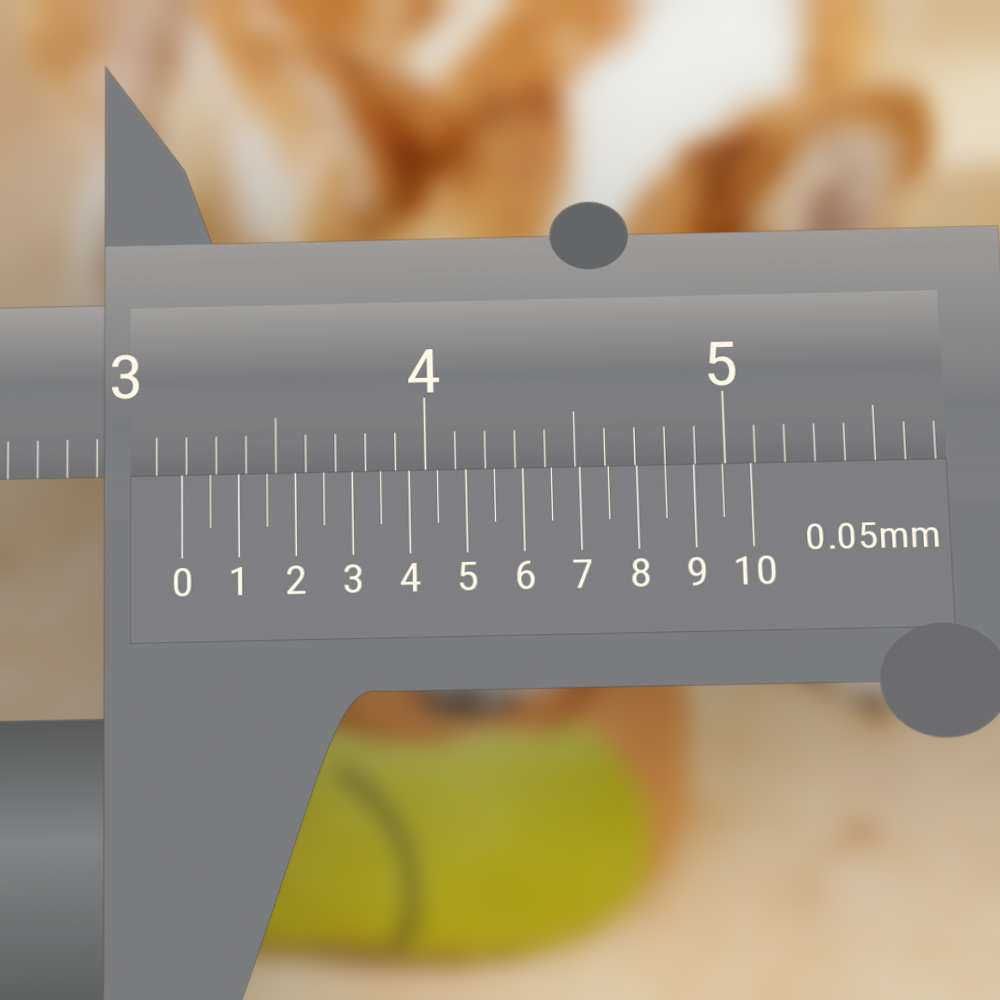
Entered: 31.85 mm
